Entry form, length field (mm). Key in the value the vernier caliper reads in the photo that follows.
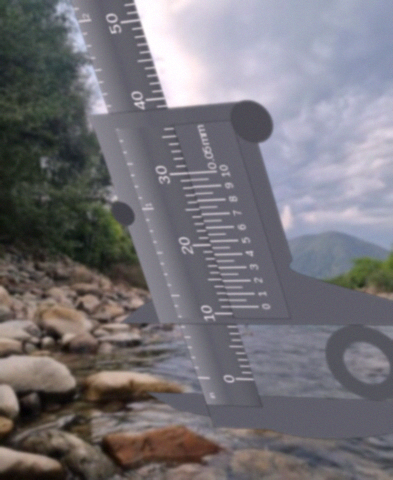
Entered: 11.0 mm
